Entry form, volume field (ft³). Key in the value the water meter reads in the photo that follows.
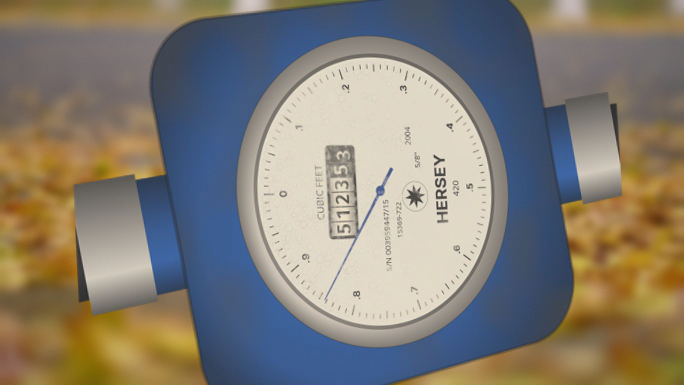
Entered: 512352.84 ft³
